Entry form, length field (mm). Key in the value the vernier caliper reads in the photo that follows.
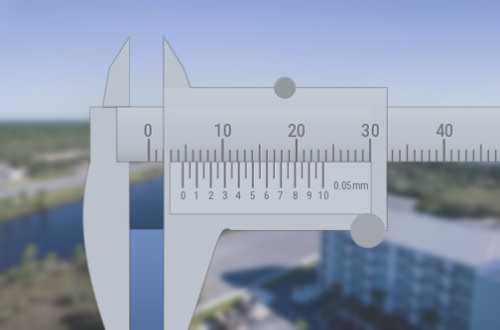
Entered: 4.6 mm
